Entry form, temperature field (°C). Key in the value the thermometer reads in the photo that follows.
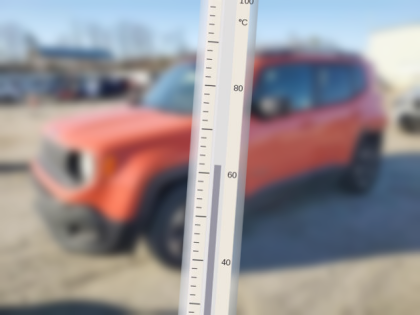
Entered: 62 °C
